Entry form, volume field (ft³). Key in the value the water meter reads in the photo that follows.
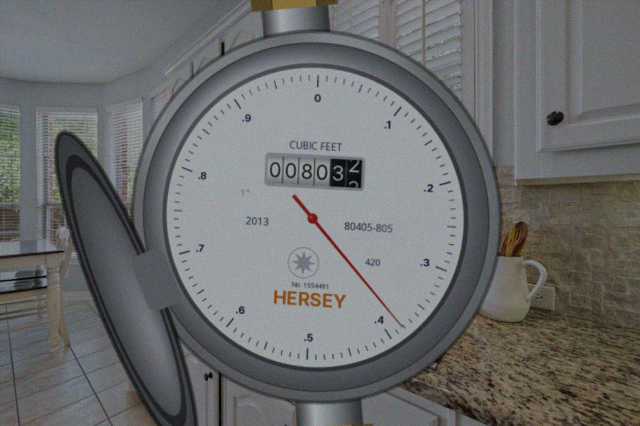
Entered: 8032.38 ft³
